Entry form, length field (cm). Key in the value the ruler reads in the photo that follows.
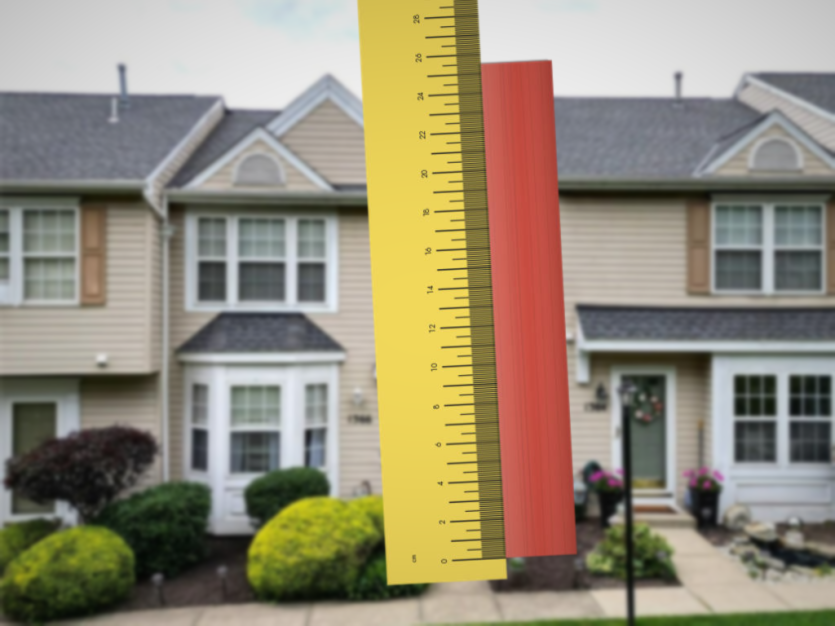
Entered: 25.5 cm
